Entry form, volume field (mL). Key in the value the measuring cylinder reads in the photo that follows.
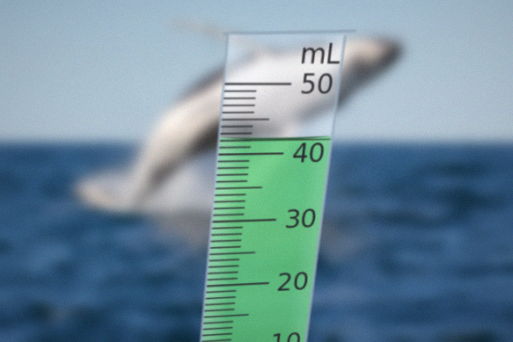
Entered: 42 mL
